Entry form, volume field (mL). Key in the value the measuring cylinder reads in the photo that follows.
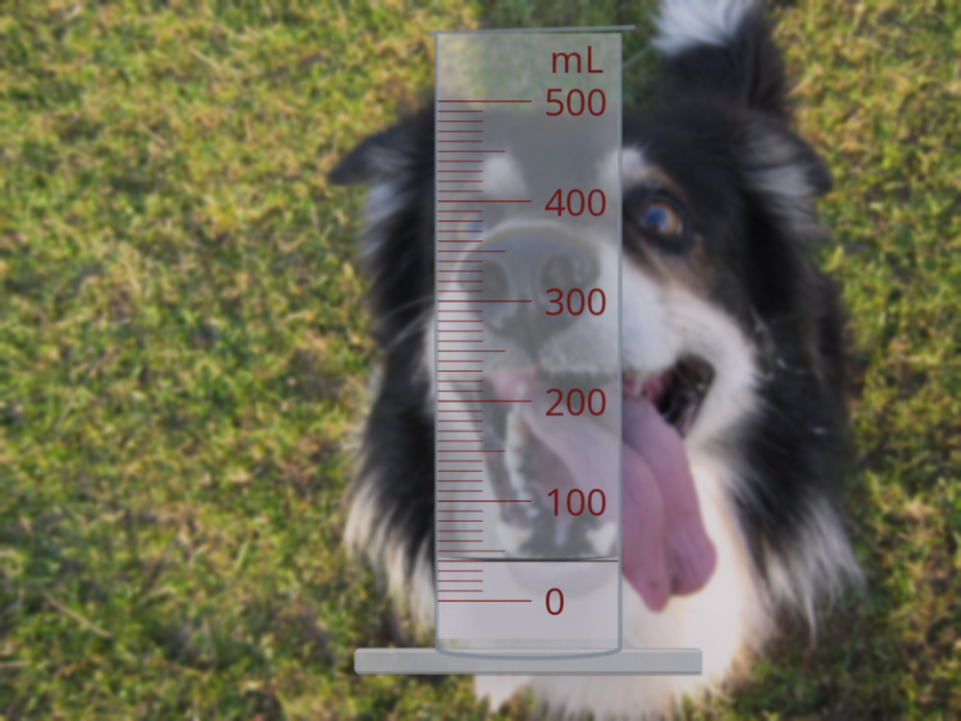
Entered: 40 mL
